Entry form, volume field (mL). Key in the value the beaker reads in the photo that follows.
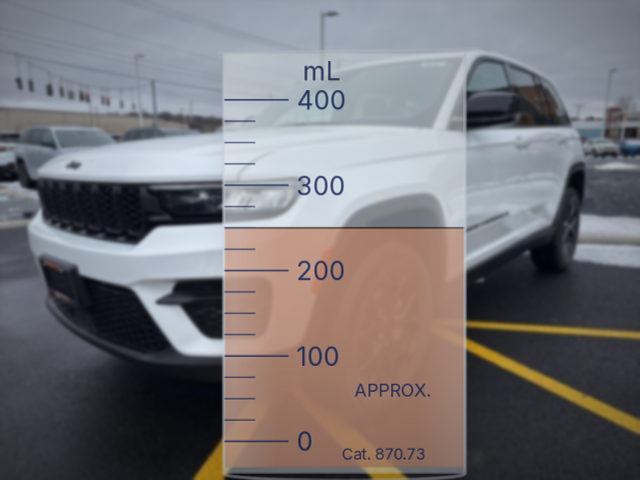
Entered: 250 mL
